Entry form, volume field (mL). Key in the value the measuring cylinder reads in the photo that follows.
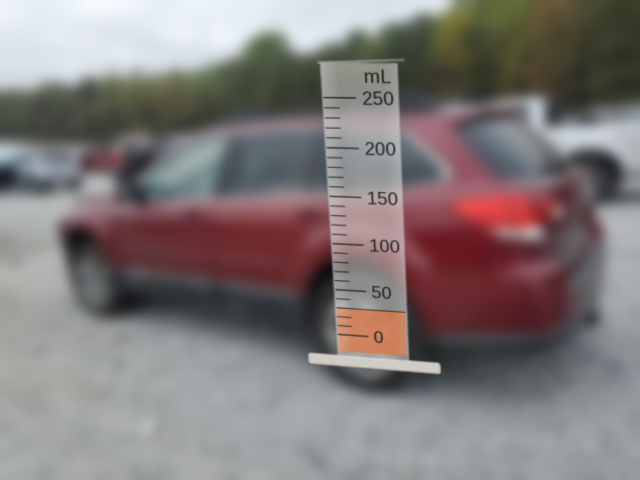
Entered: 30 mL
